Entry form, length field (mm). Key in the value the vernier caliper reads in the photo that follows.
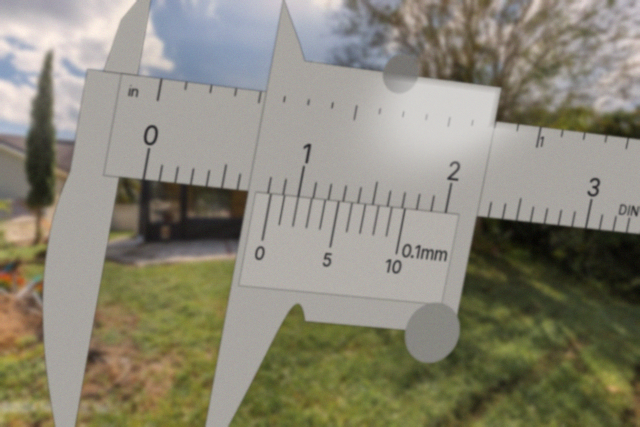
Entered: 8.2 mm
